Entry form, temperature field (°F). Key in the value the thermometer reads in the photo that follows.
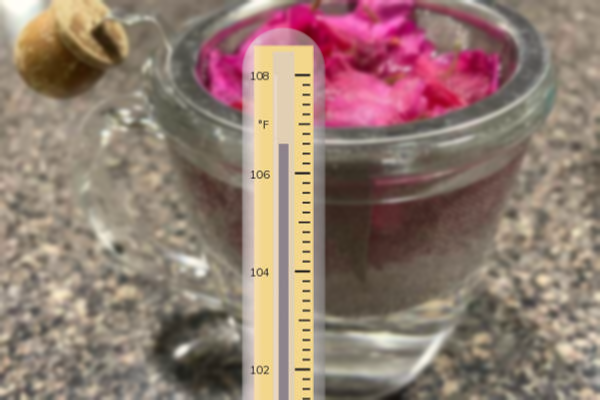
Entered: 106.6 °F
